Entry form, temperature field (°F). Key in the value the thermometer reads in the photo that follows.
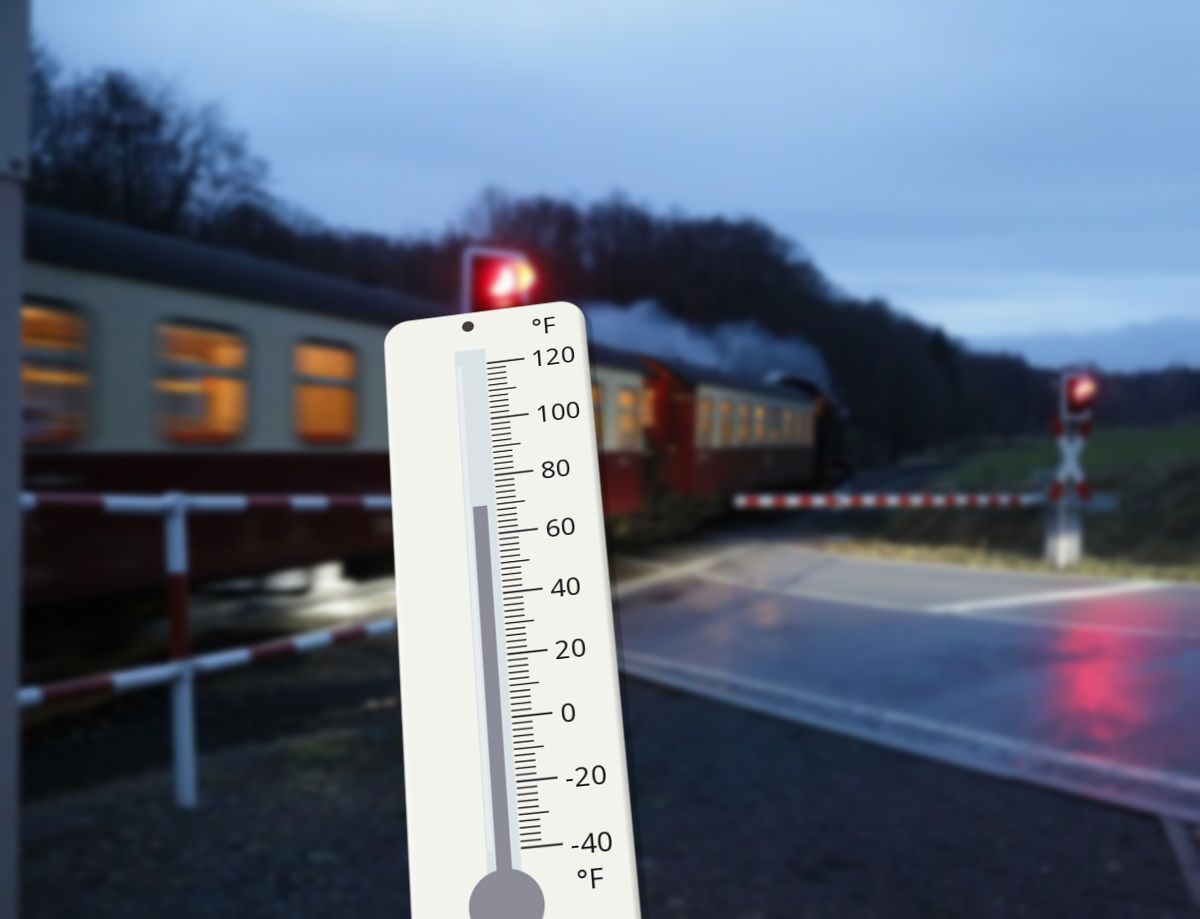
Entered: 70 °F
